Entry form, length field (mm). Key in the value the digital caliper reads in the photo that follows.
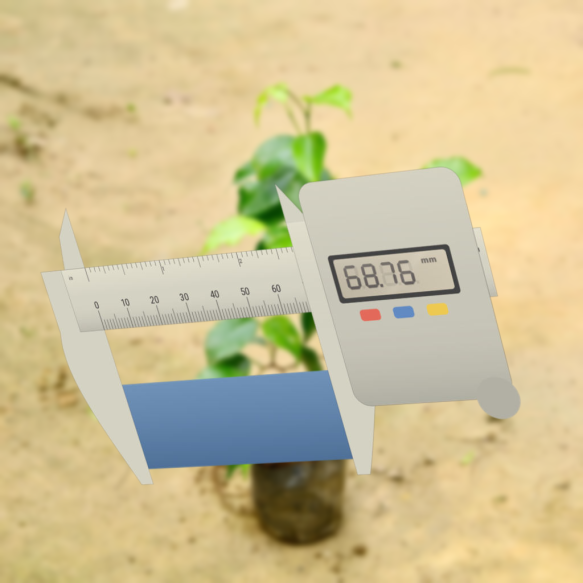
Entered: 68.76 mm
